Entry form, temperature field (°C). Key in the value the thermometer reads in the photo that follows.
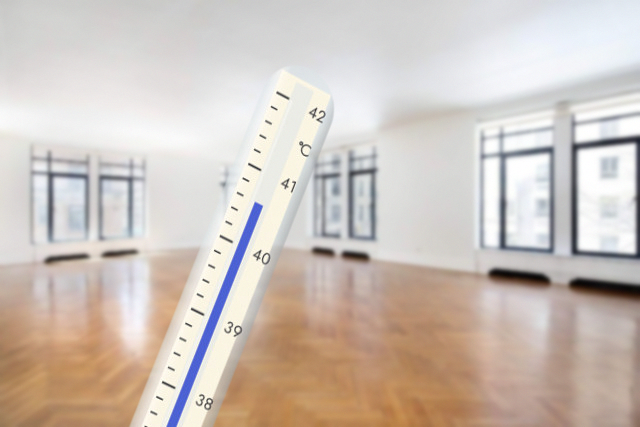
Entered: 40.6 °C
